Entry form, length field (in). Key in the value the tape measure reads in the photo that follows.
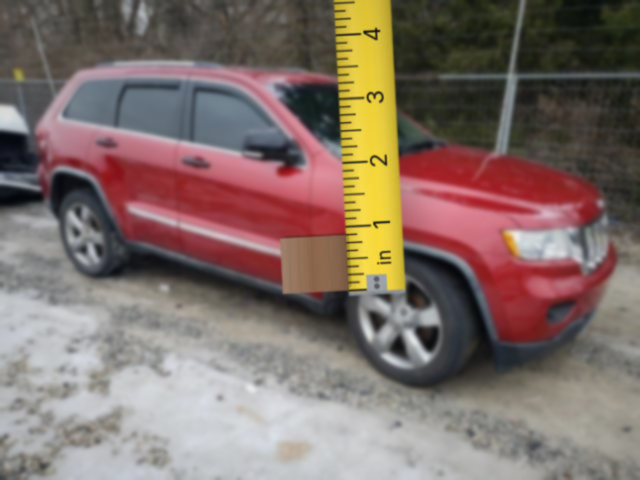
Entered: 0.875 in
